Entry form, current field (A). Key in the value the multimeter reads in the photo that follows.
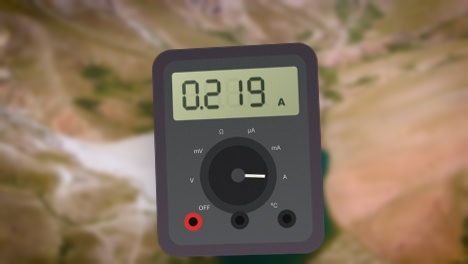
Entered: 0.219 A
